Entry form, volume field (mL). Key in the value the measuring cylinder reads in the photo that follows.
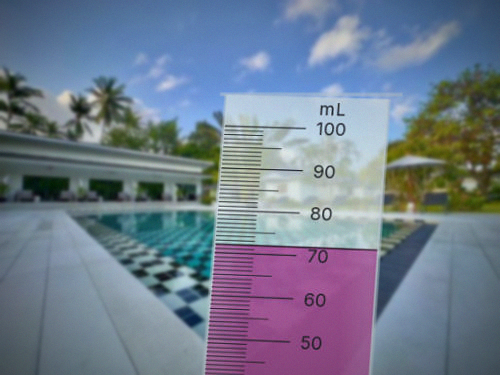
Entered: 72 mL
